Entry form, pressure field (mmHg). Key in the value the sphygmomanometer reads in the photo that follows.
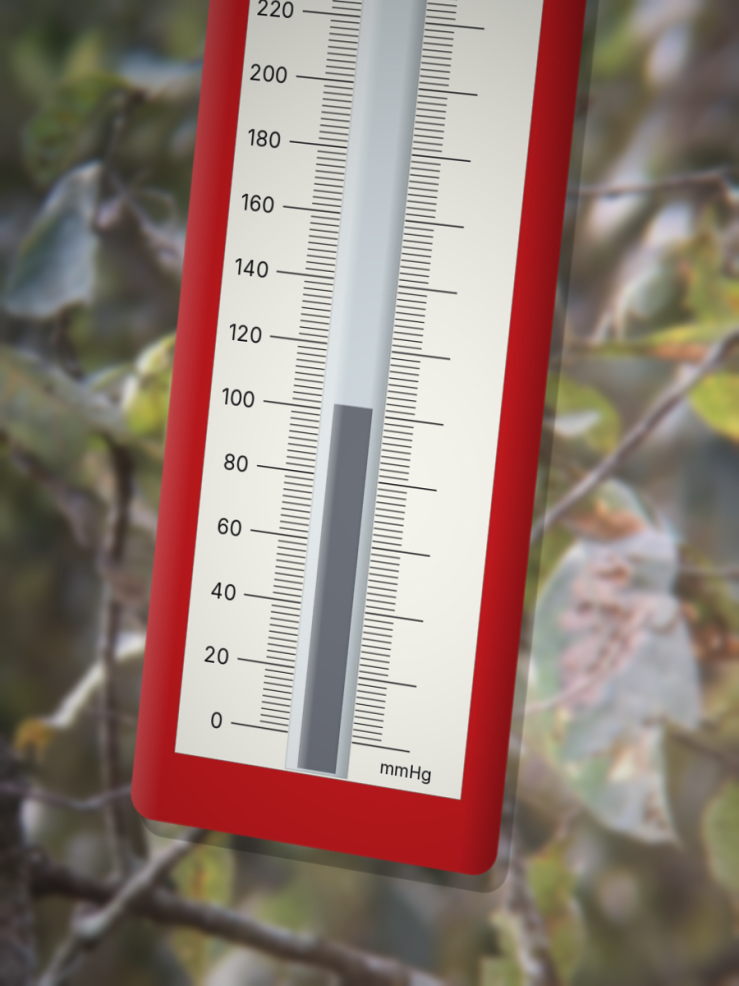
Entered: 102 mmHg
